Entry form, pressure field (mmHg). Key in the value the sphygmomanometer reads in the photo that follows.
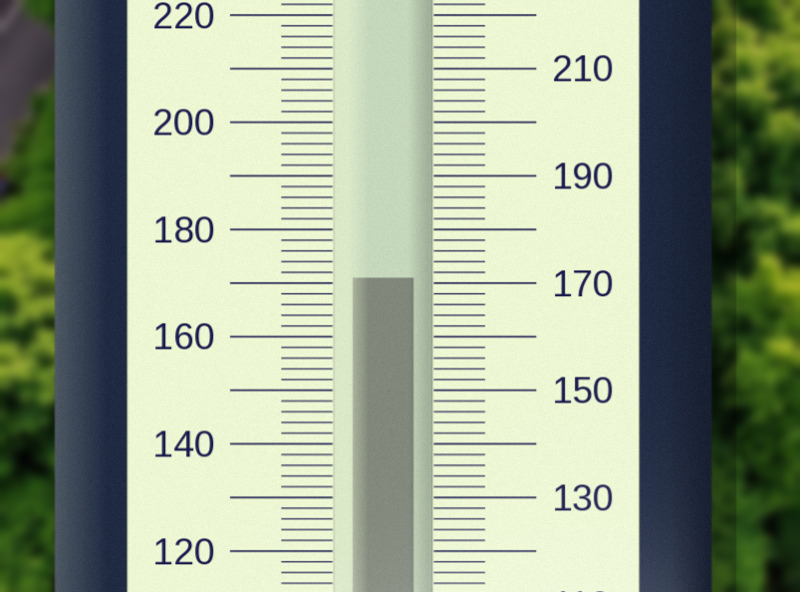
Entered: 171 mmHg
